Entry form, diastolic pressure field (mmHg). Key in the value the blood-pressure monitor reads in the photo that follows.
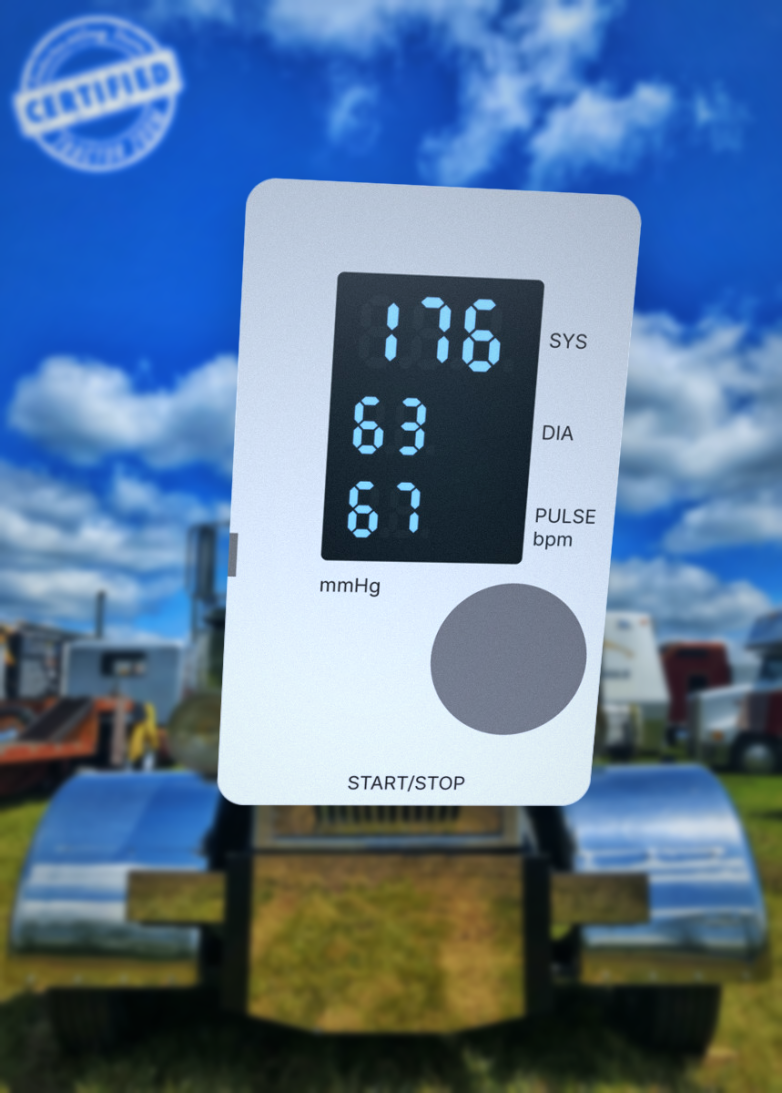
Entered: 63 mmHg
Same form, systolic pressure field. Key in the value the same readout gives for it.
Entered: 176 mmHg
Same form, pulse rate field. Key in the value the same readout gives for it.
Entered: 67 bpm
